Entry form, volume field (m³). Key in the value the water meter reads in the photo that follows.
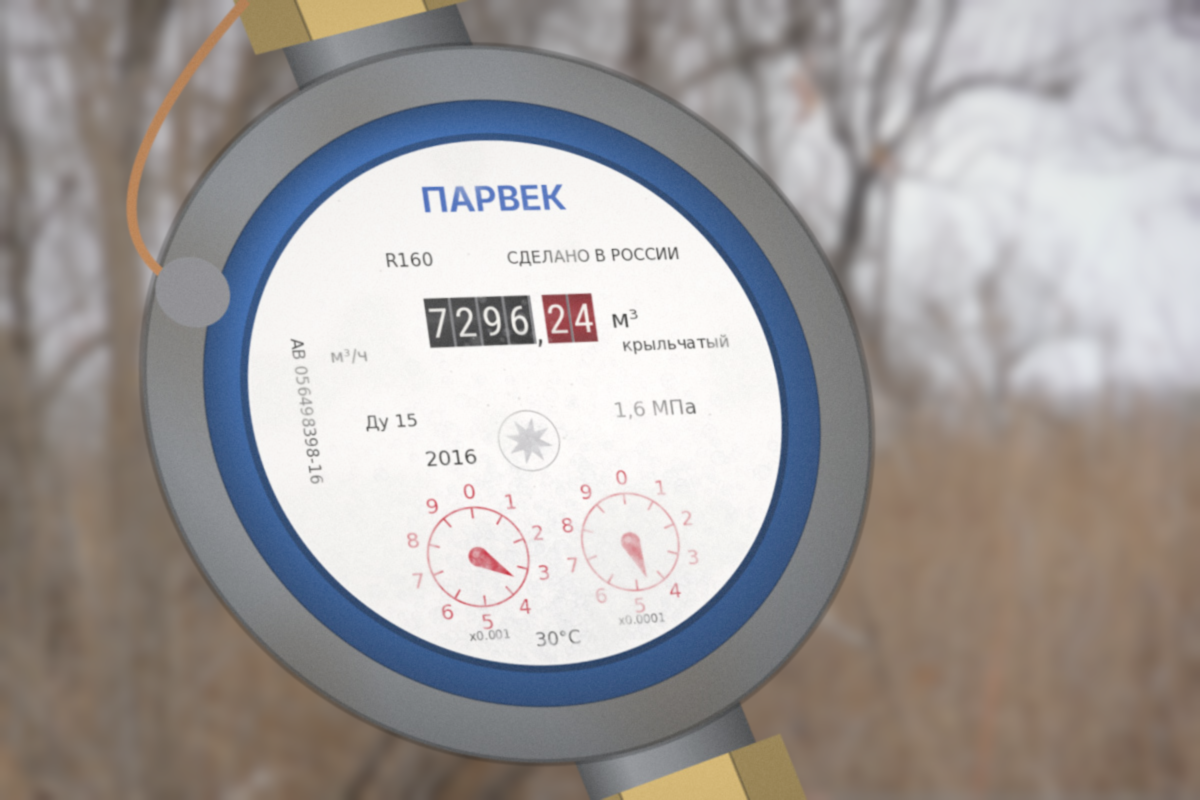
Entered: 7296.2434 m³
